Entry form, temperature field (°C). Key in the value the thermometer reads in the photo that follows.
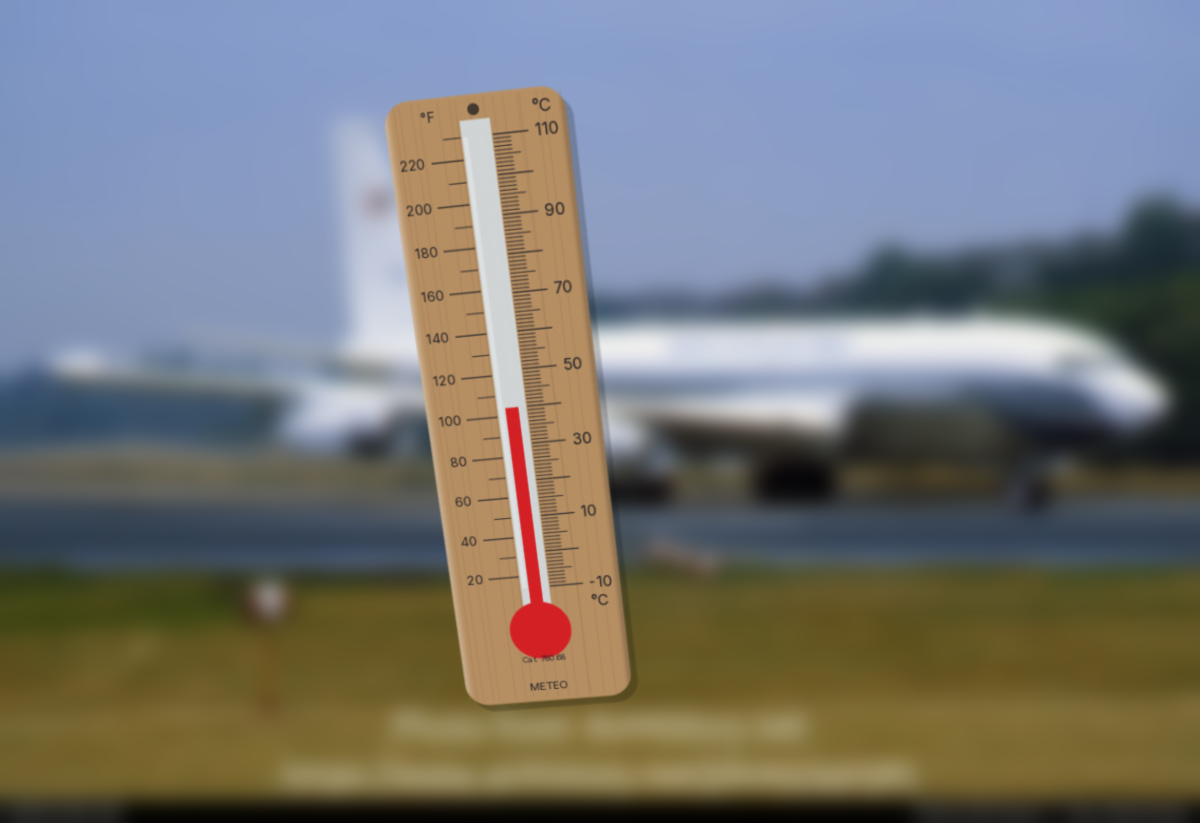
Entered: 40 °C
